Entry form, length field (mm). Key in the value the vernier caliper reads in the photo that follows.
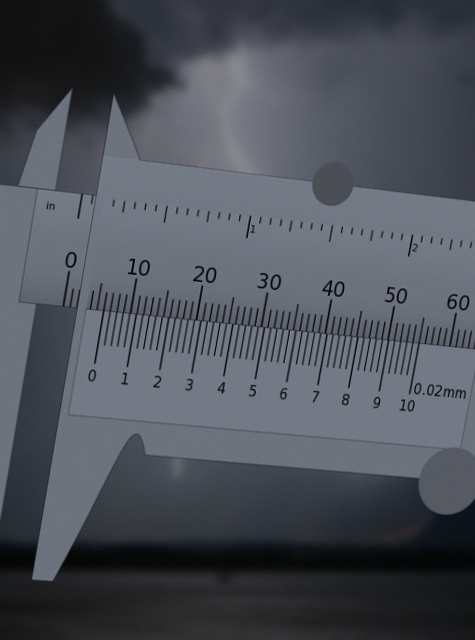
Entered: 6.0 mm
